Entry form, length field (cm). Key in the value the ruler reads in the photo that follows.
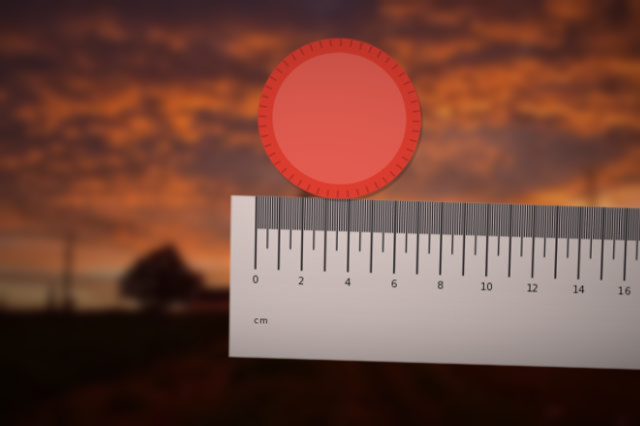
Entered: 7 cm
